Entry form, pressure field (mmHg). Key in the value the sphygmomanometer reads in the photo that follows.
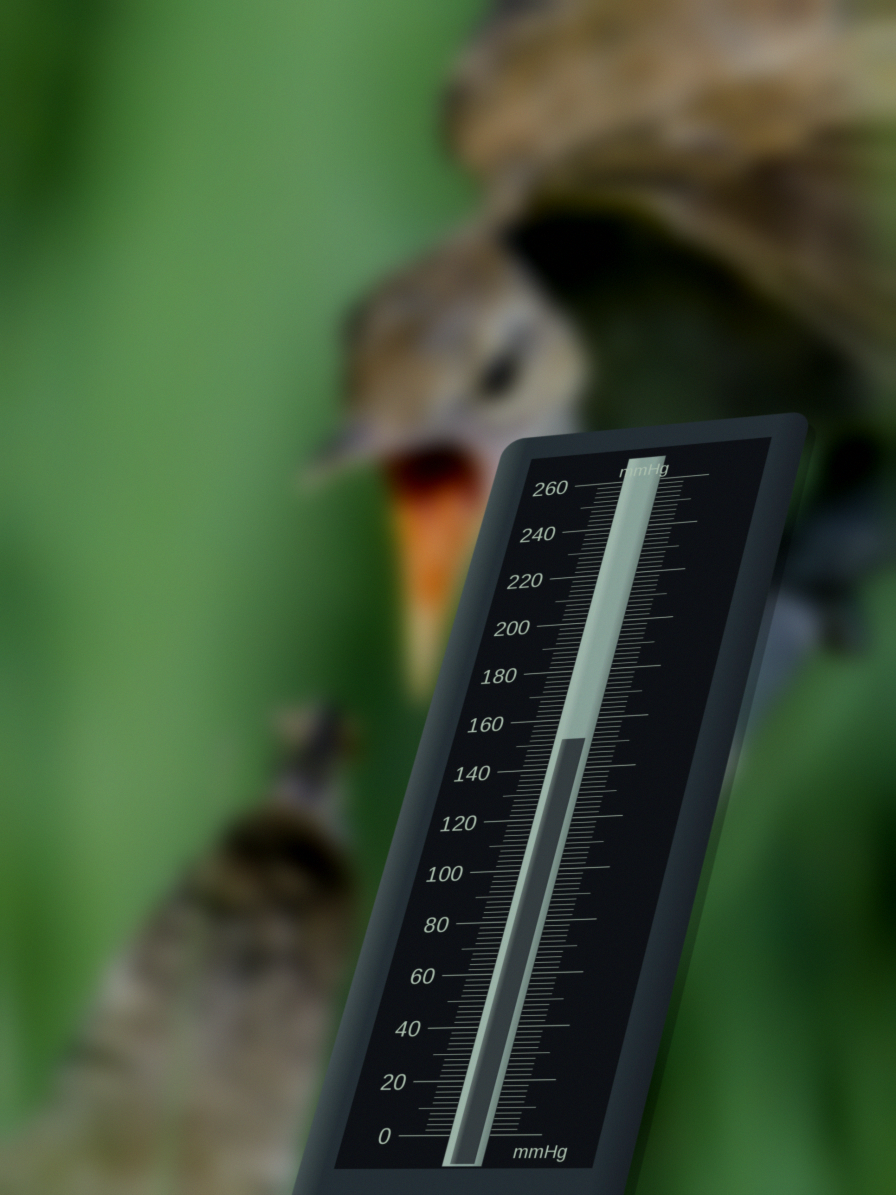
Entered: 152 mmHg
